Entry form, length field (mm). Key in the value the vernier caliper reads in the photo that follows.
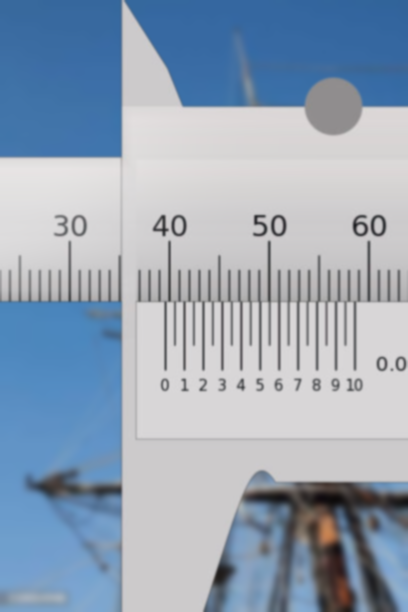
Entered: 39.6 mm
